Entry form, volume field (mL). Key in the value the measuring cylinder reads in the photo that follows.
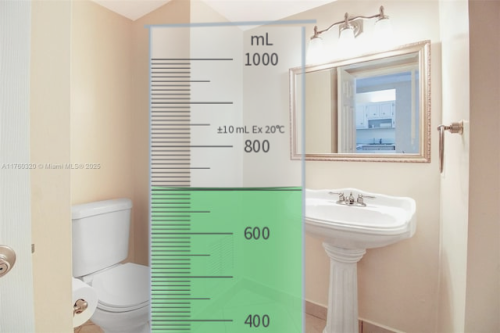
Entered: 700 mL
